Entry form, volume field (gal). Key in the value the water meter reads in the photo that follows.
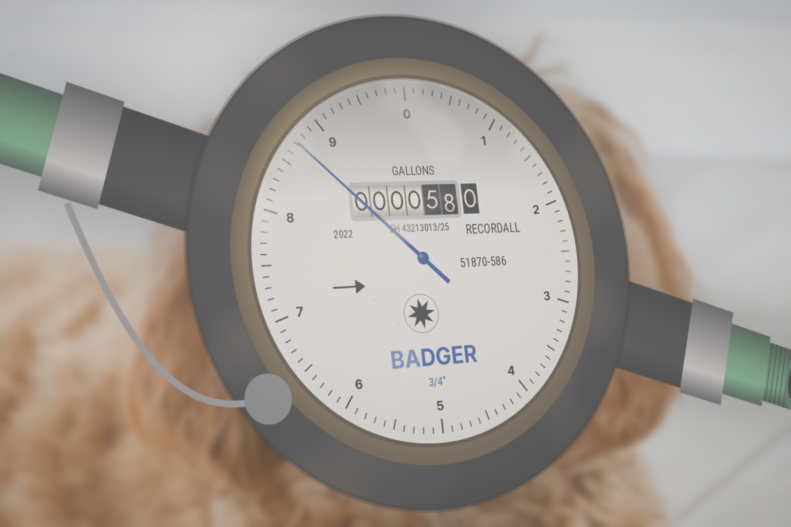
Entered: 578.7 gal
